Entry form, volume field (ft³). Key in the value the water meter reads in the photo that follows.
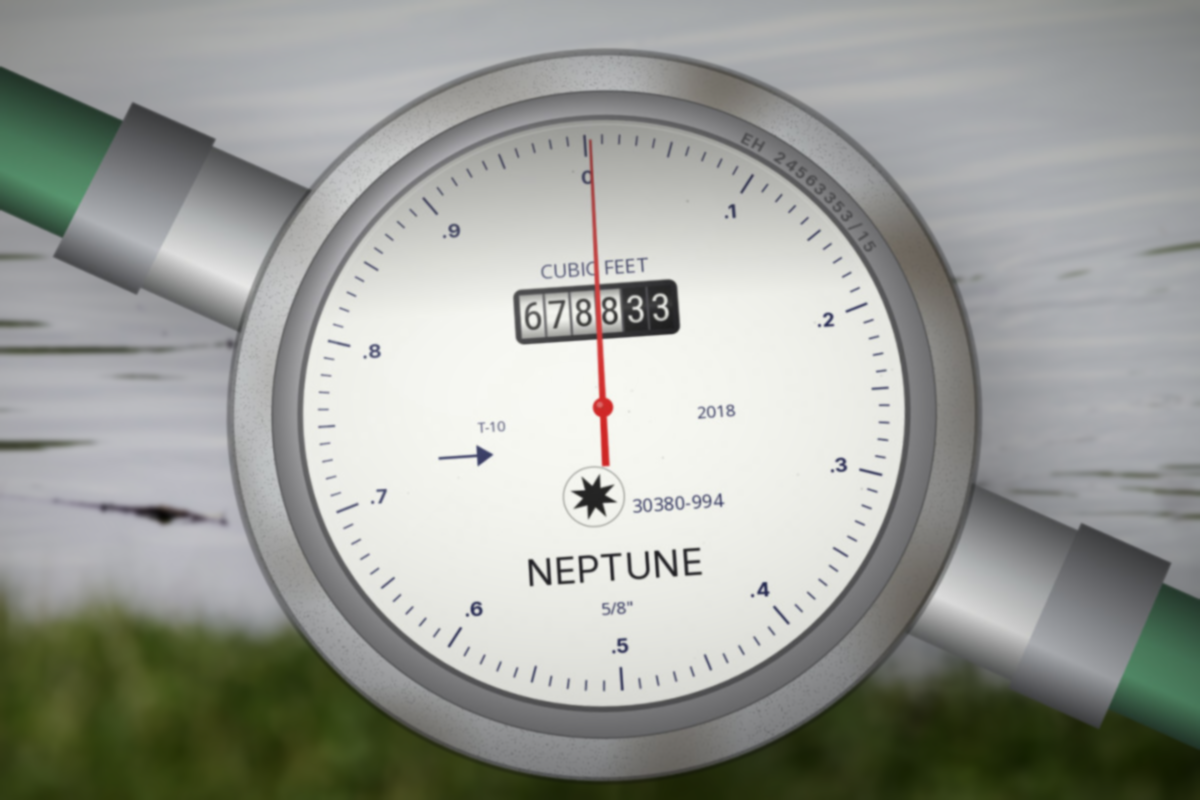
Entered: 678833.00 ft³
